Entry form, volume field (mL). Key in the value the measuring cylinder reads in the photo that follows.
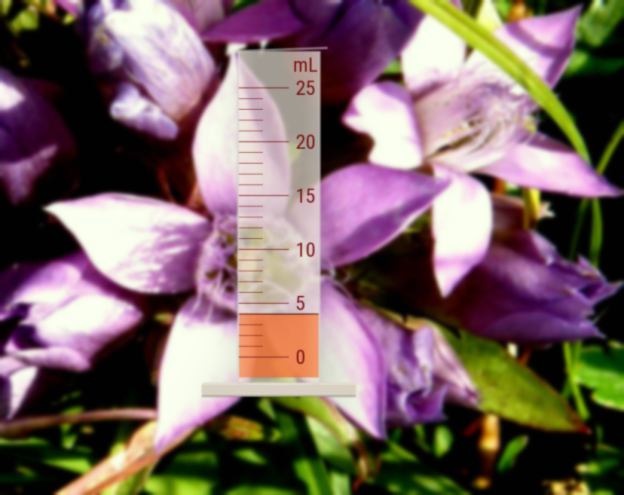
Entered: 4 mL
